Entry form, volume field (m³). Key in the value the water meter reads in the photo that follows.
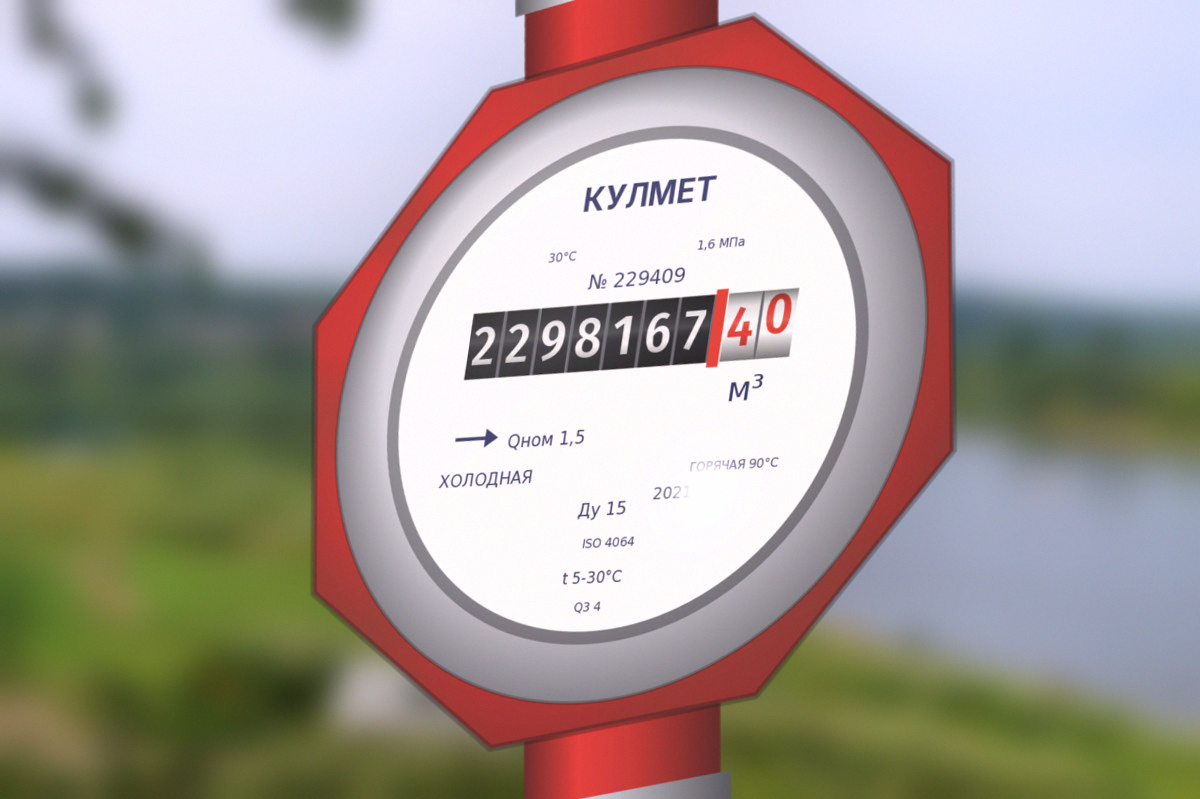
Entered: 2298167.40 m³
